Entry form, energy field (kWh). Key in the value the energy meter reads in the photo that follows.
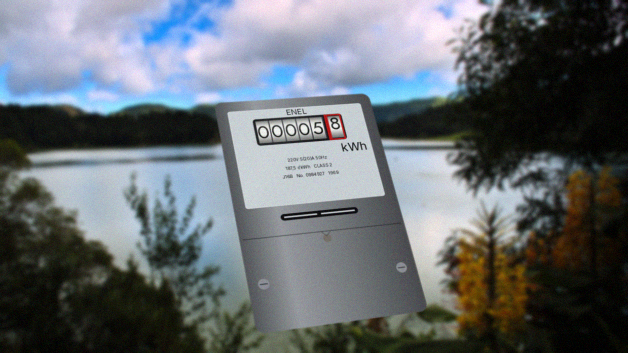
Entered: 5.8 kWh
